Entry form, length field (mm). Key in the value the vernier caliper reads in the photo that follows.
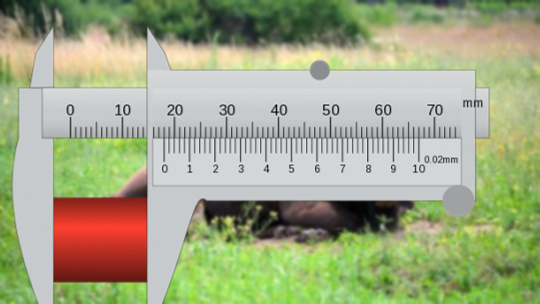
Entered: 18.0 mm
